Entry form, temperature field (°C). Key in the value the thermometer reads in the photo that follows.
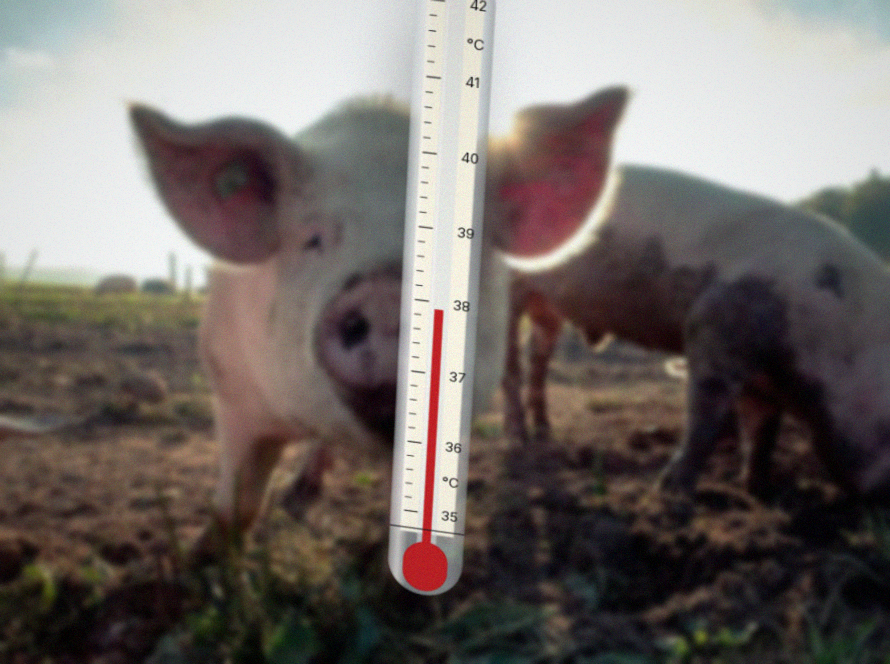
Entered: 37.9 °C
